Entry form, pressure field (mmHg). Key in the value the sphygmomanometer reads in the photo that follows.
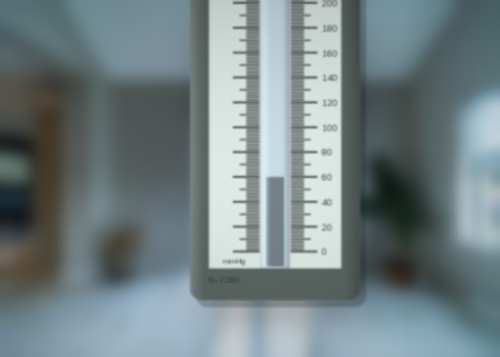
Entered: 60 mmHg
